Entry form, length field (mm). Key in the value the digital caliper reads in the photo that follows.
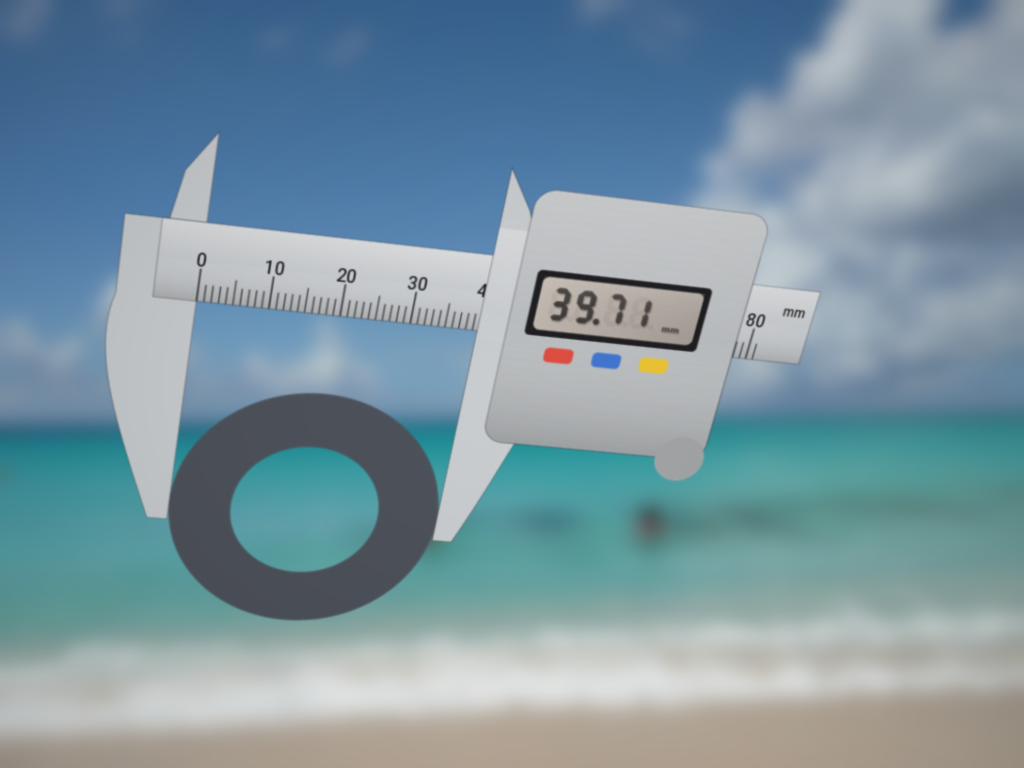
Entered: 39.71 mm
